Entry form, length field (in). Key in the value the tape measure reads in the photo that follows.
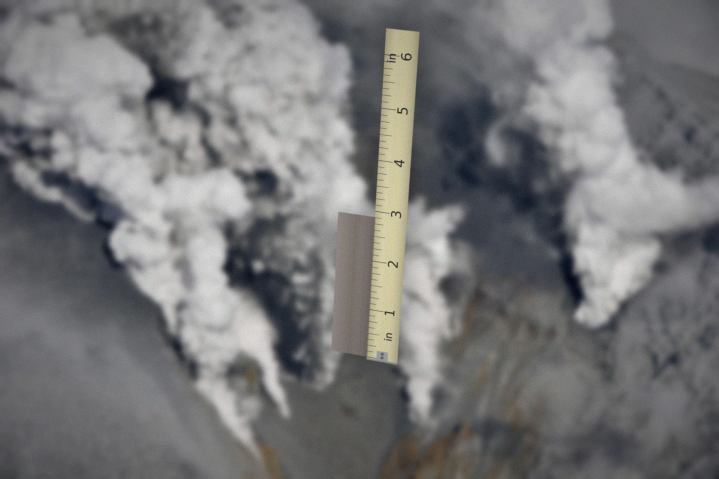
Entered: 2.875 in
